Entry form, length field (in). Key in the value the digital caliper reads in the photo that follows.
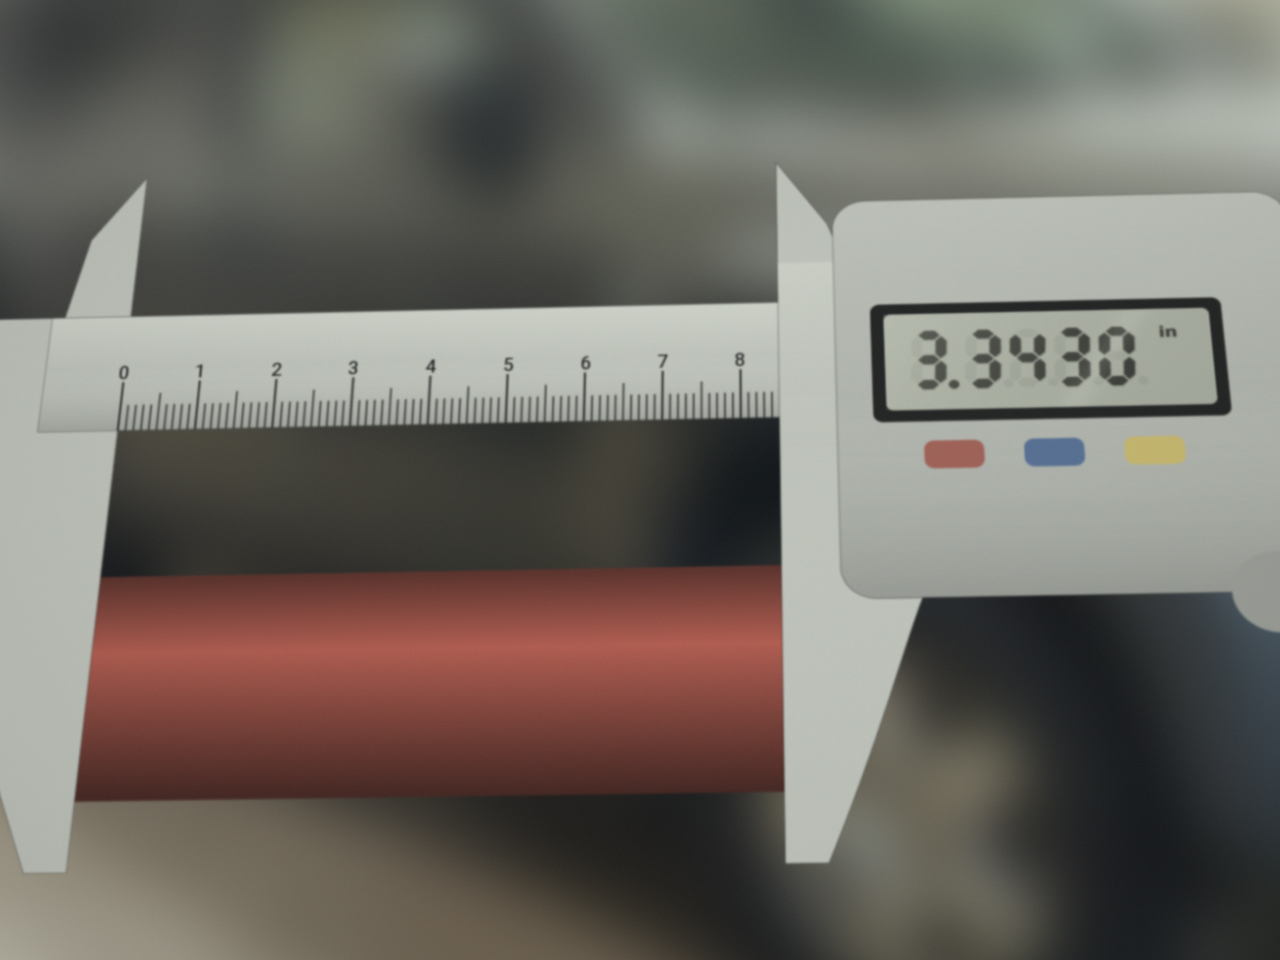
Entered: 3.3430 in
